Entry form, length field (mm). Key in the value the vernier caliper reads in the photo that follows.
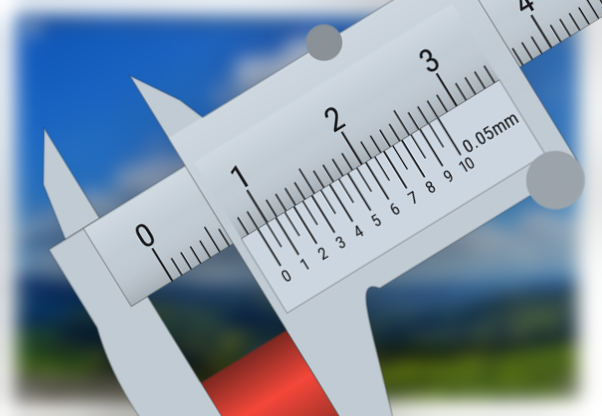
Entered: 9.0 mm
